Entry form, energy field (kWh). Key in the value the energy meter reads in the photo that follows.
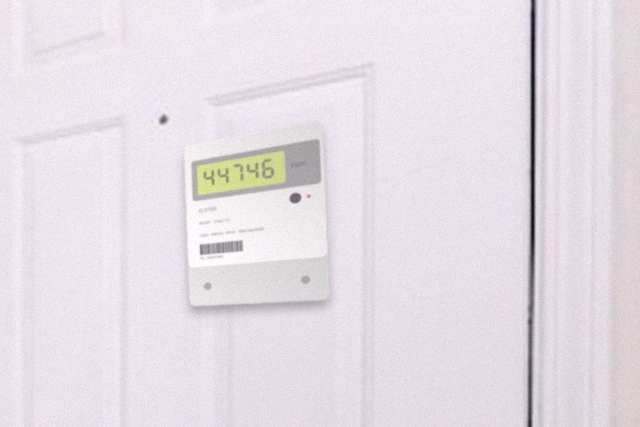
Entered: 44746 kWh
